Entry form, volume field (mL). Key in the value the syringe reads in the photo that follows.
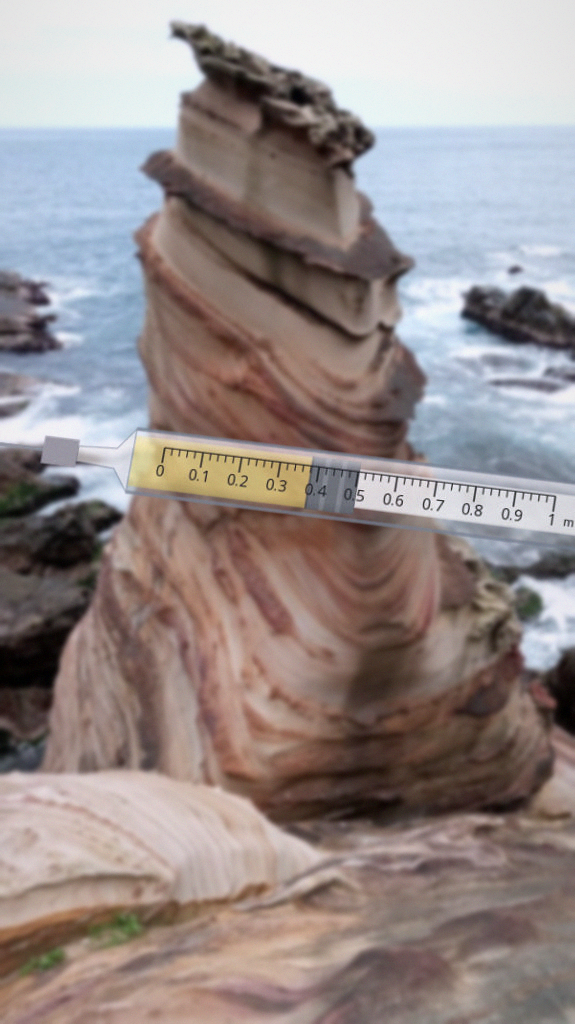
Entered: 0.38 mL
